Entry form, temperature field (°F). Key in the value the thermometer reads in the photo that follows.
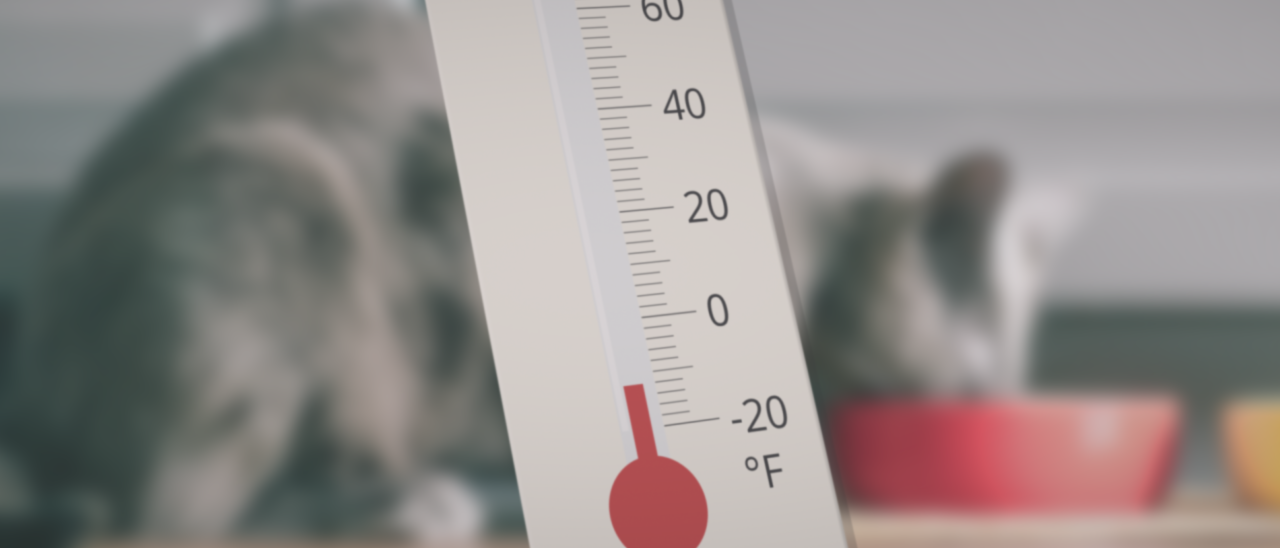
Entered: -12 °F
